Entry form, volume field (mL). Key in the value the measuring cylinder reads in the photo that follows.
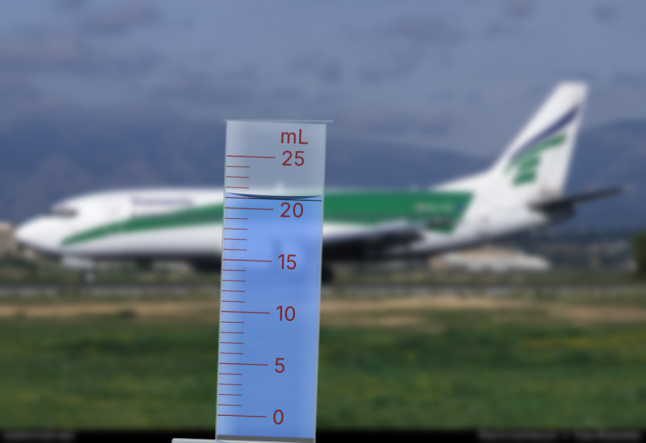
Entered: 21 mL
